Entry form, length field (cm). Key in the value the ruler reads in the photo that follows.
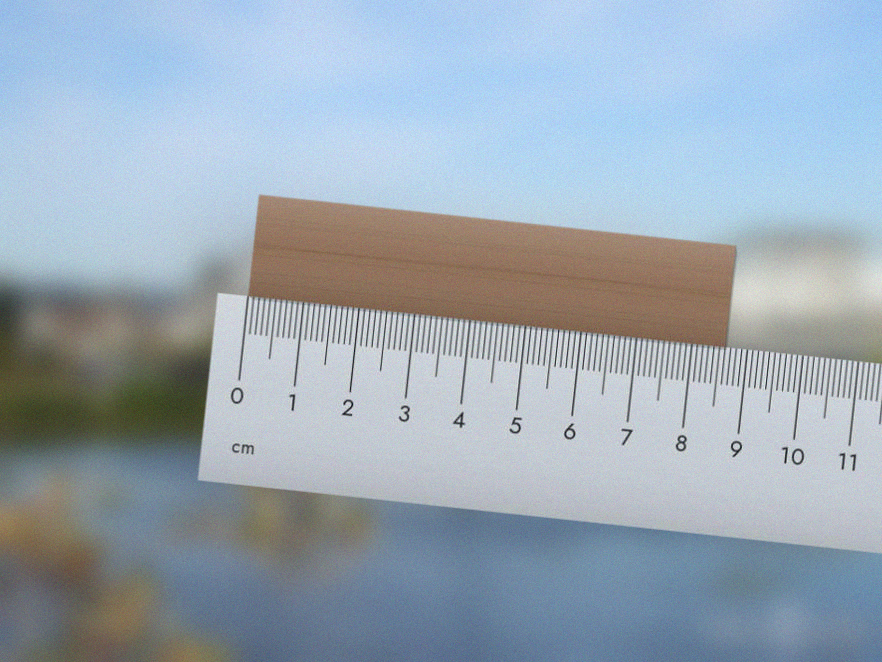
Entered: 8.6 cm
